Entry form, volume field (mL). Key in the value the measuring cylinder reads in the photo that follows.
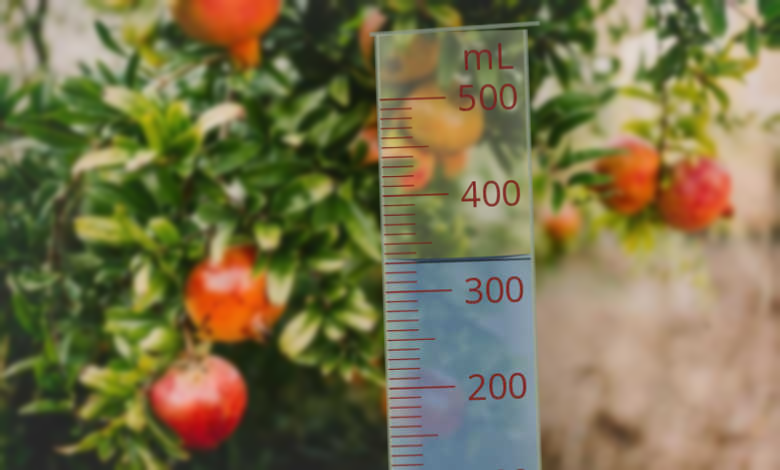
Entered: 330 mL
